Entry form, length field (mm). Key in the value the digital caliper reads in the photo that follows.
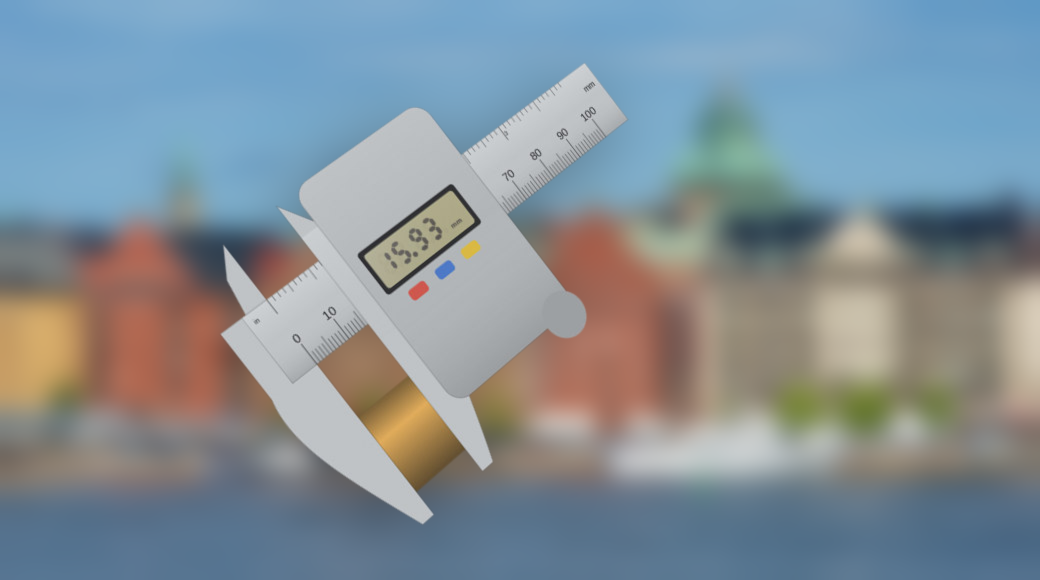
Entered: 15.93 mm
